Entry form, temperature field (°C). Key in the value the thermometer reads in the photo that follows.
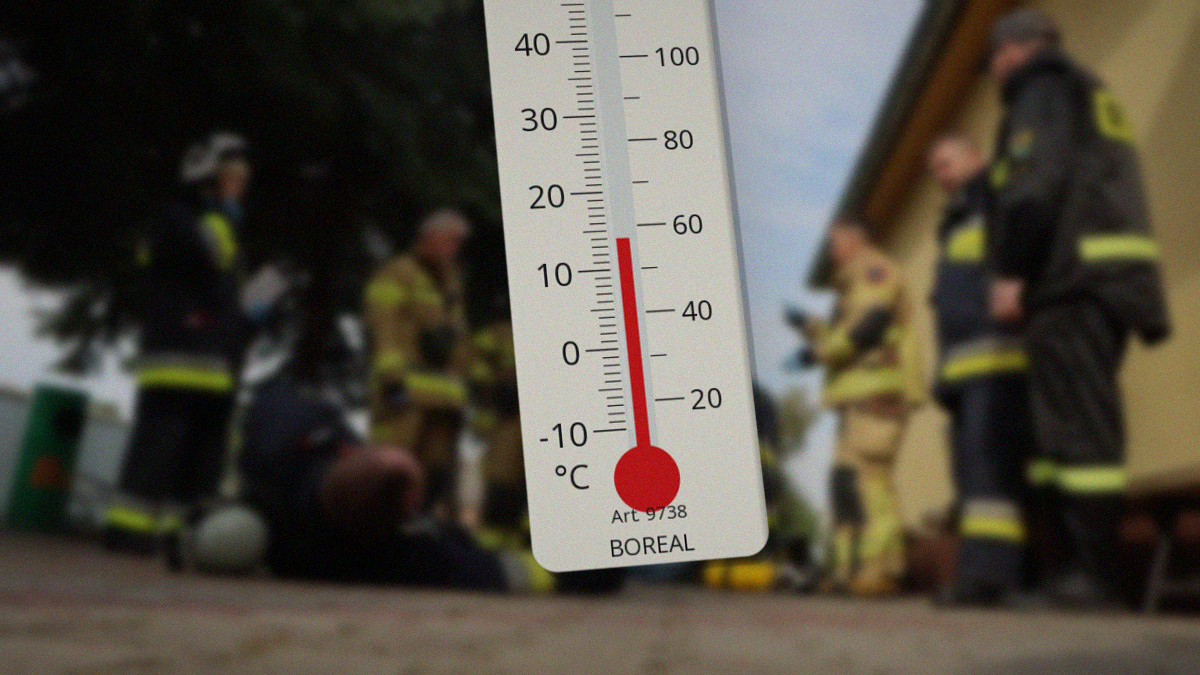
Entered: 14 °C
